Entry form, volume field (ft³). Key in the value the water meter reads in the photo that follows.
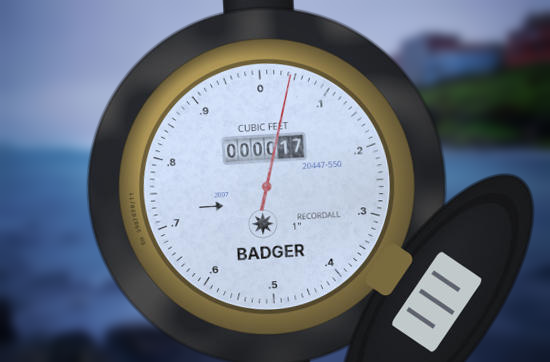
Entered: 17.04 ft³
